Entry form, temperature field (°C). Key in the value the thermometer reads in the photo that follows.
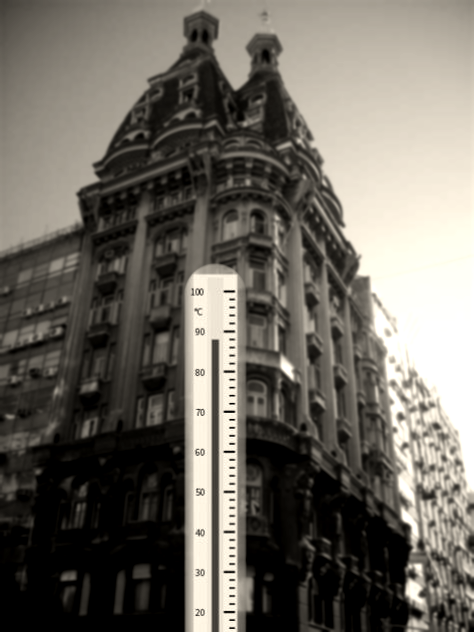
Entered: 88 °C
